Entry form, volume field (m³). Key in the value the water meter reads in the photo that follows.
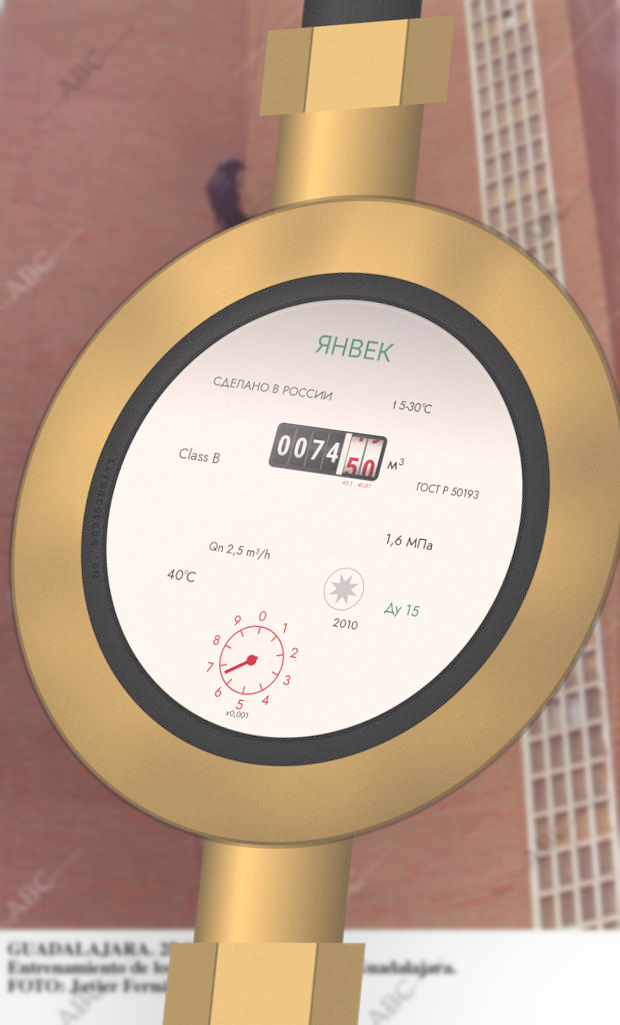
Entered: 74.496 m³
